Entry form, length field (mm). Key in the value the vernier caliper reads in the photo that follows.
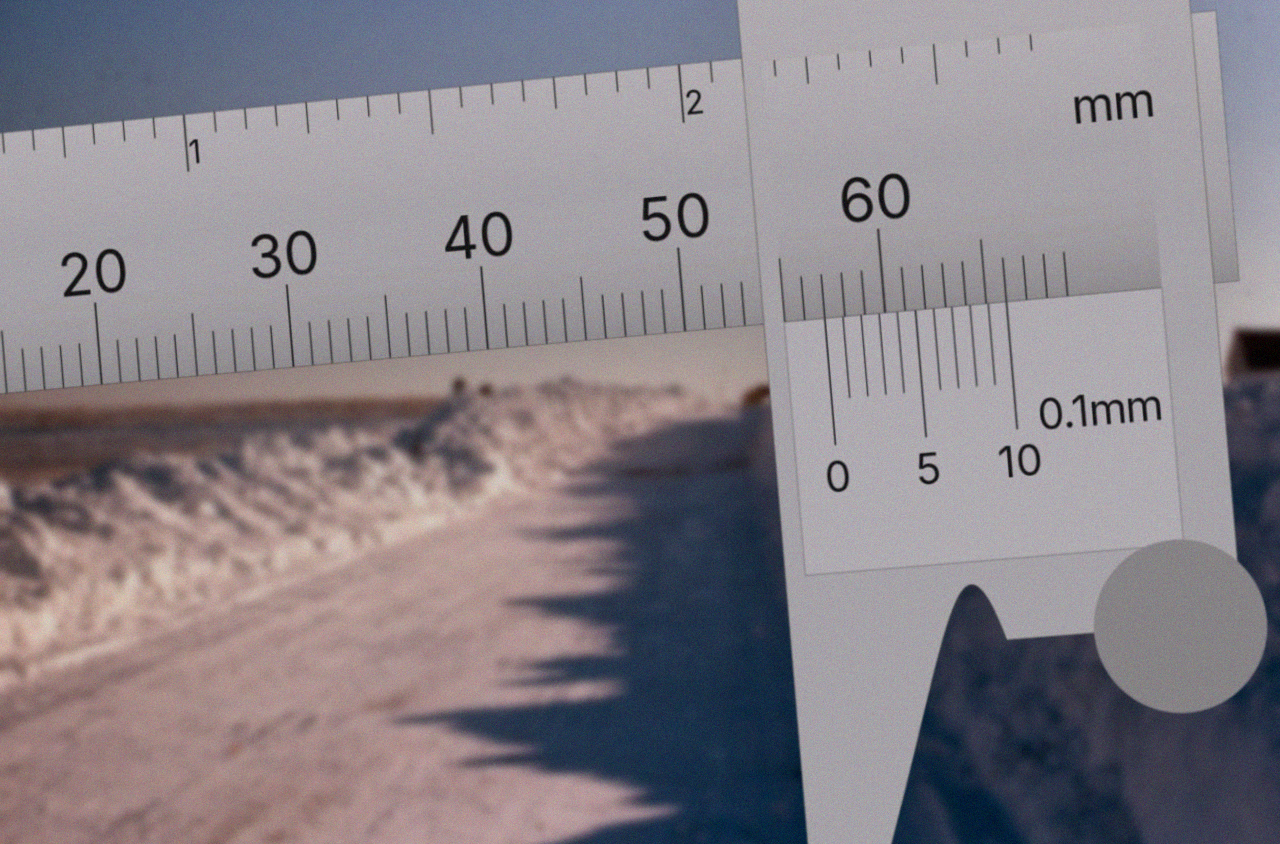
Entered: 57.0 mm
